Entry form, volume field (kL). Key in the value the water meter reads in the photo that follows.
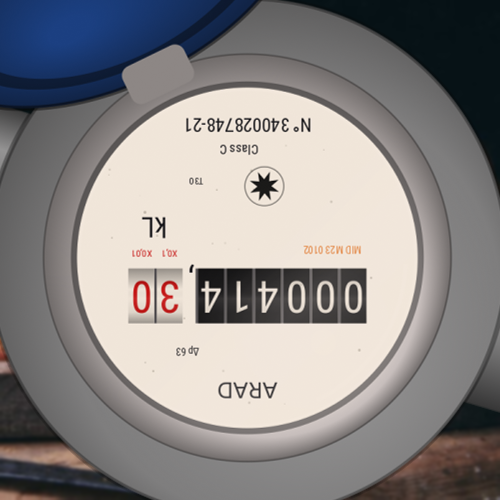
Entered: 414.30 kL
